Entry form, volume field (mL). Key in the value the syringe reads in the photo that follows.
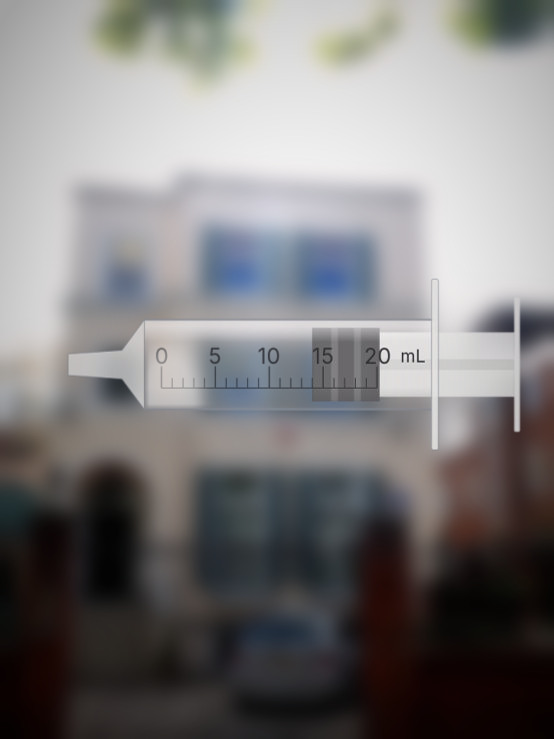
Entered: 14 mL
